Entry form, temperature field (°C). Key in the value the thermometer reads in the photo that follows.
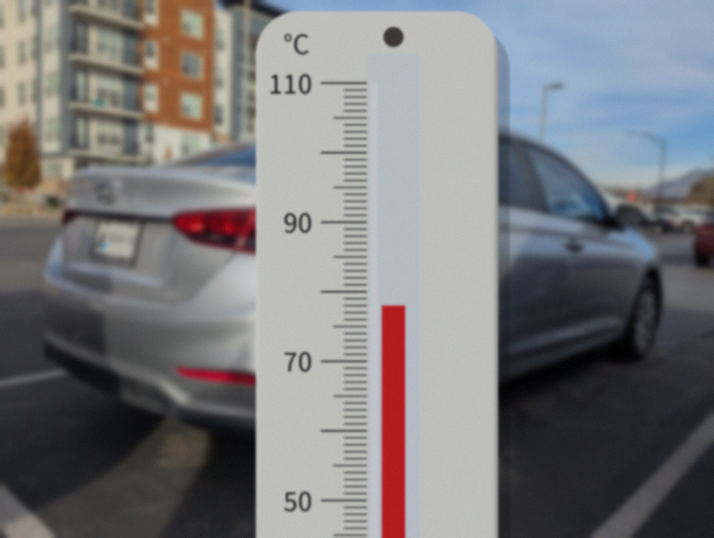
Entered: 78 °C
